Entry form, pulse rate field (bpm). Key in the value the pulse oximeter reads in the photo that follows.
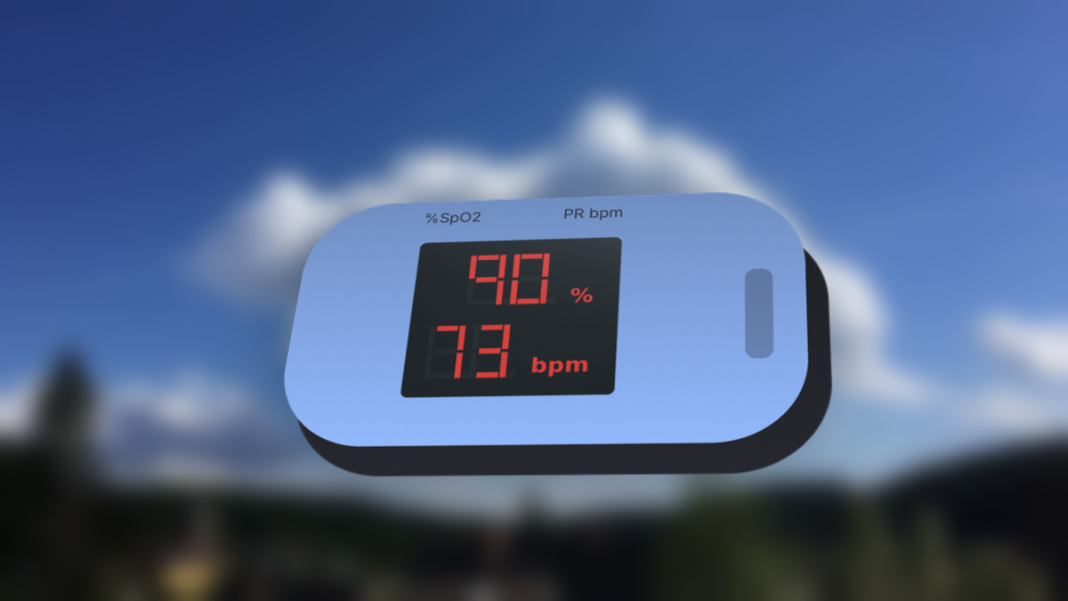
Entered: 73 bpm
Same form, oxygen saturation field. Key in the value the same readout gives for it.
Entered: 90 %
